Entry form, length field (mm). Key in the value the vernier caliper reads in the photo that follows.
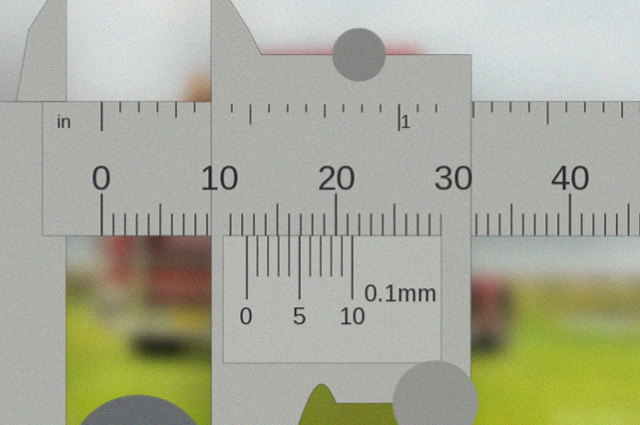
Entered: 12.4 mm
